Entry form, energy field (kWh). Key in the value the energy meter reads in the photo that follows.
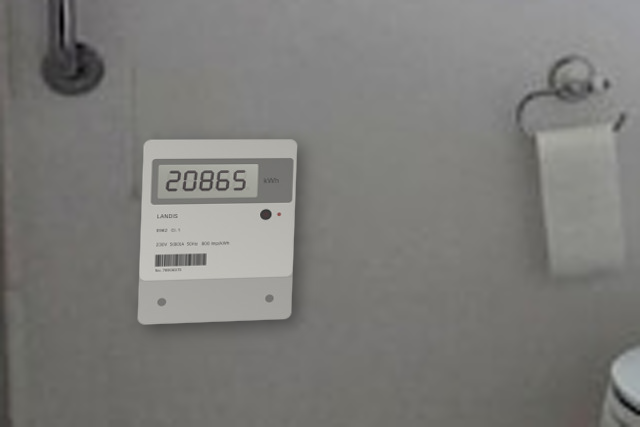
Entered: 20865 kWh
